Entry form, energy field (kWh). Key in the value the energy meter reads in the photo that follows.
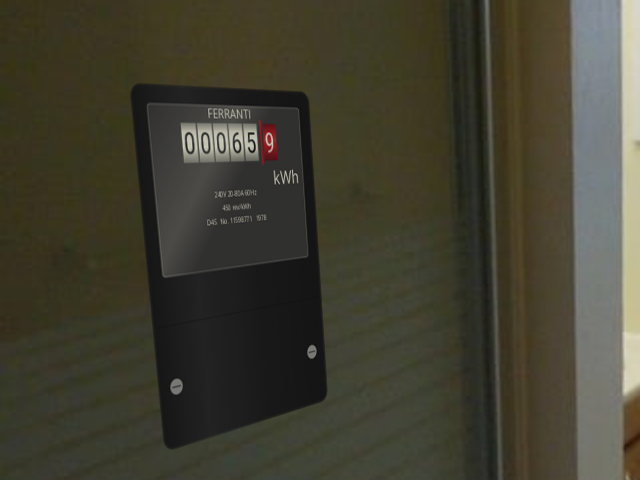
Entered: 65.9 kWh
